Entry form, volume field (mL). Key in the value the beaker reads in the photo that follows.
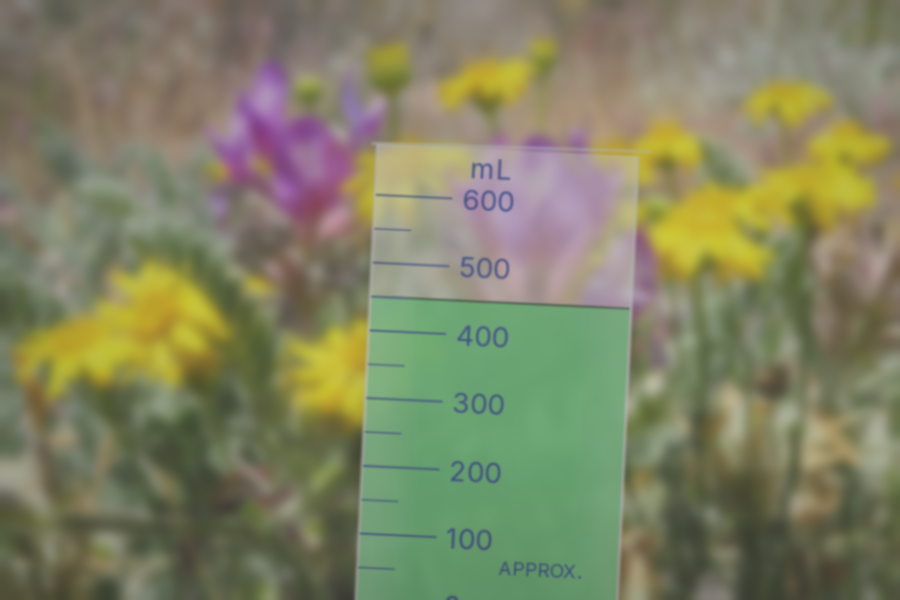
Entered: 450 mL
